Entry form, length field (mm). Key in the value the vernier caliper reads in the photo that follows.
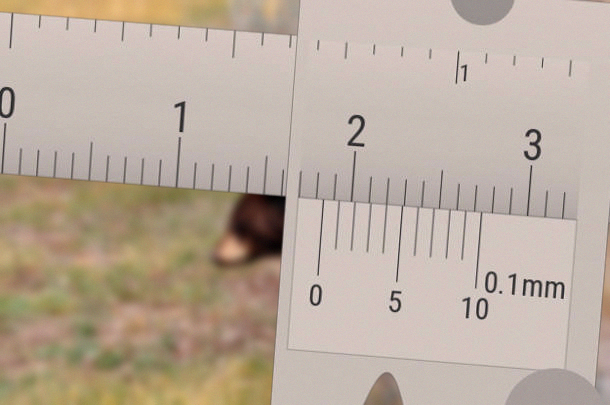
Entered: 18.4 mm
